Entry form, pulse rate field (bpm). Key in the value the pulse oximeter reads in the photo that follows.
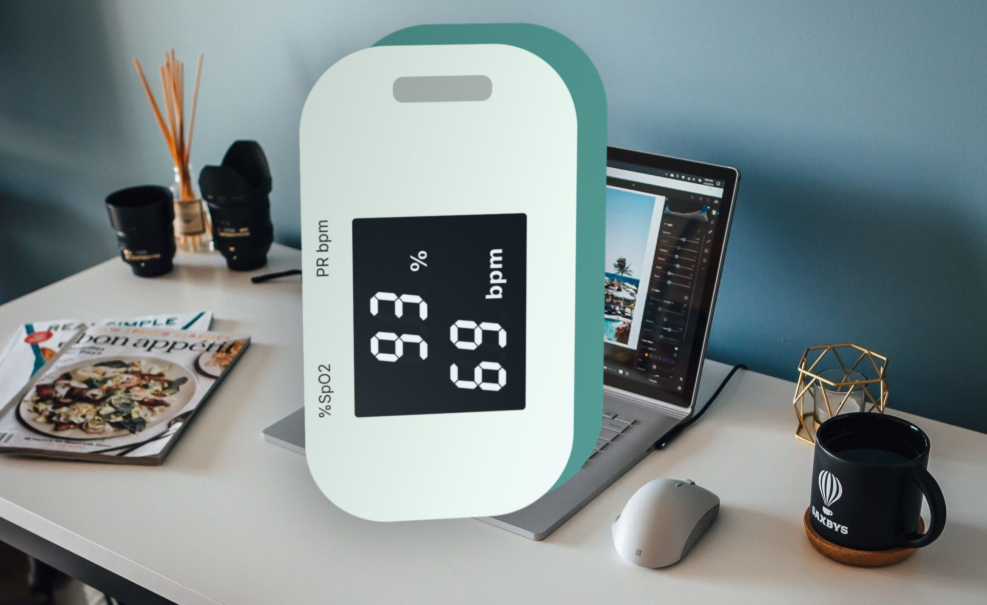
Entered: 69 bpm
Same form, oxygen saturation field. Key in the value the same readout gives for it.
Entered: 93 %
